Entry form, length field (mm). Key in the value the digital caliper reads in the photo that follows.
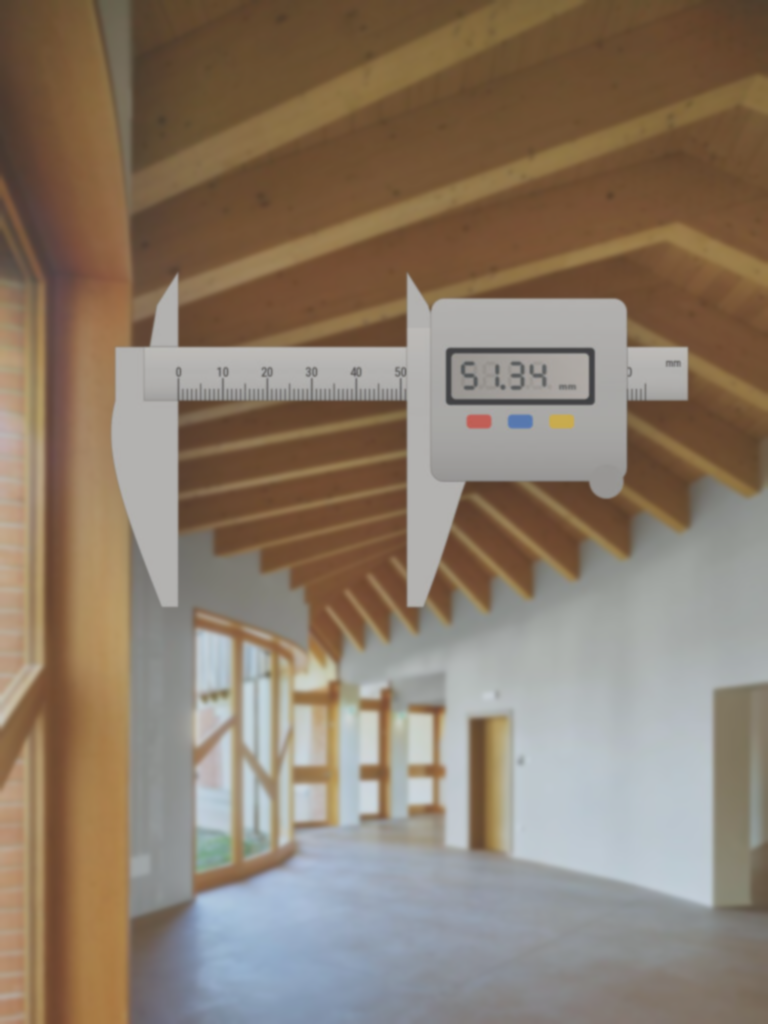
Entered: 51.34 mm
